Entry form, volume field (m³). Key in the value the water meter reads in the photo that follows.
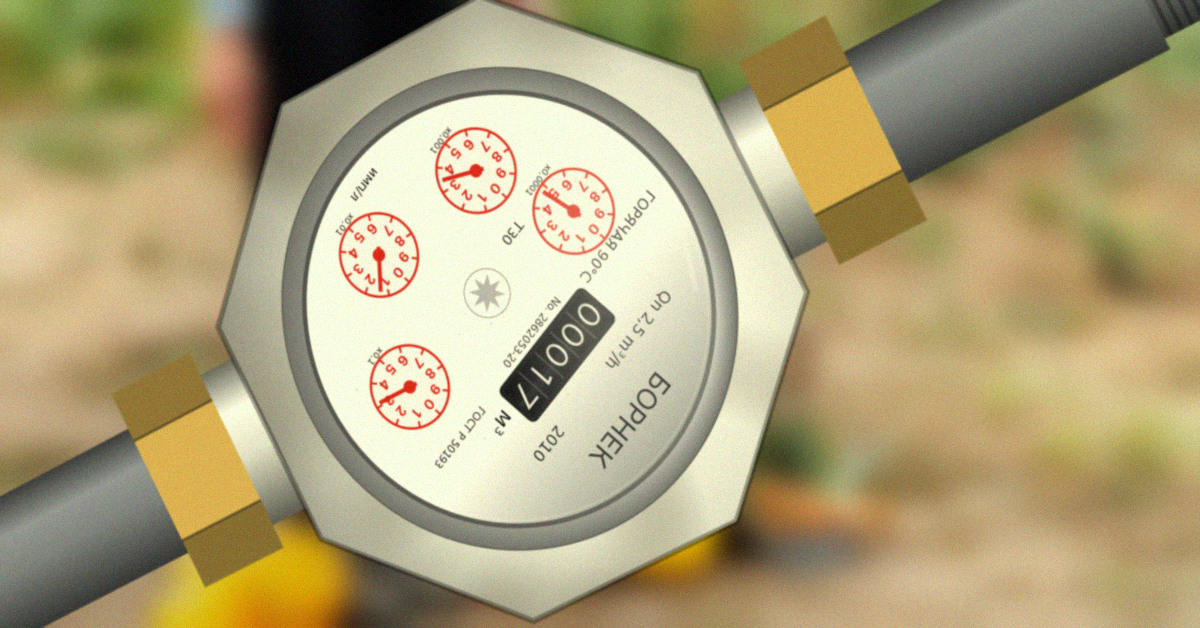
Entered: 17.3134 m³
